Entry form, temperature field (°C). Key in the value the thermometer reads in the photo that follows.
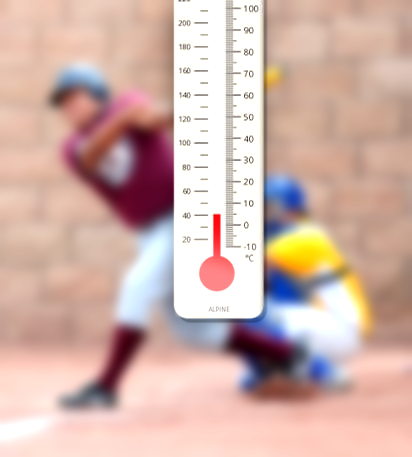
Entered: 5 °C
